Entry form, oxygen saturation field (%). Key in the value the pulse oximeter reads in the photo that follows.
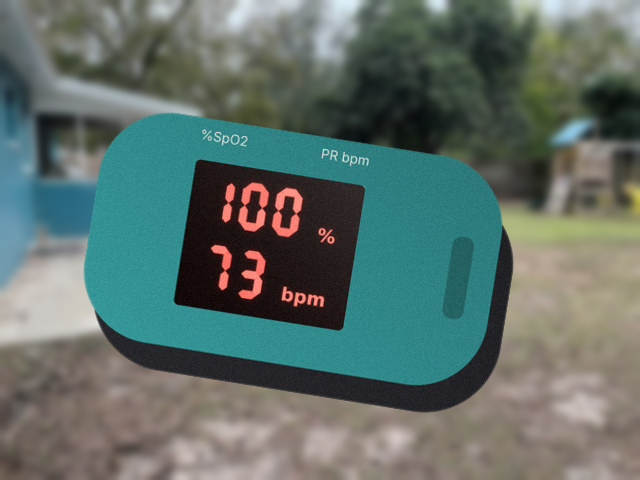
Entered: 100 %
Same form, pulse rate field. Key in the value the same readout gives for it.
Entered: 73 bpm
